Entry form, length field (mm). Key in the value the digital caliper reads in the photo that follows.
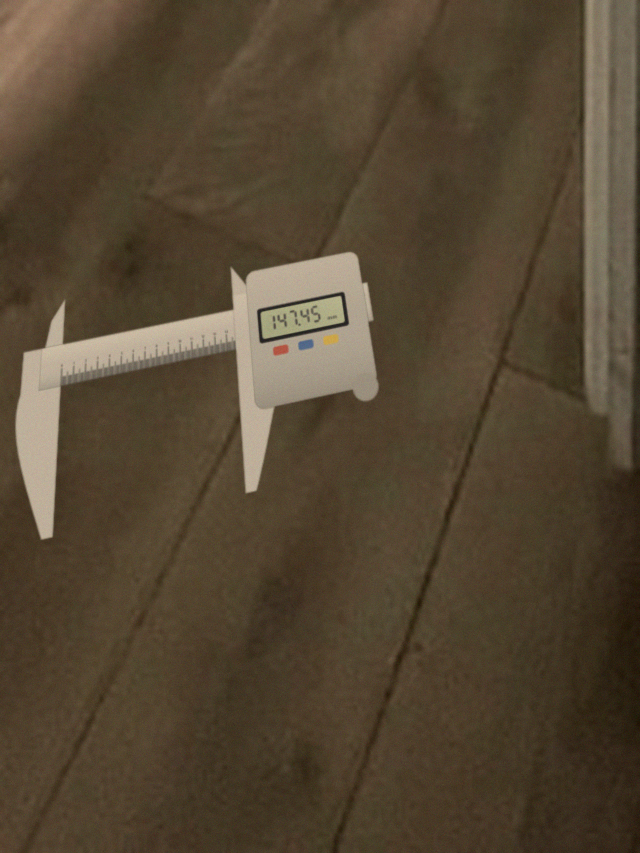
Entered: 147.45 mm
